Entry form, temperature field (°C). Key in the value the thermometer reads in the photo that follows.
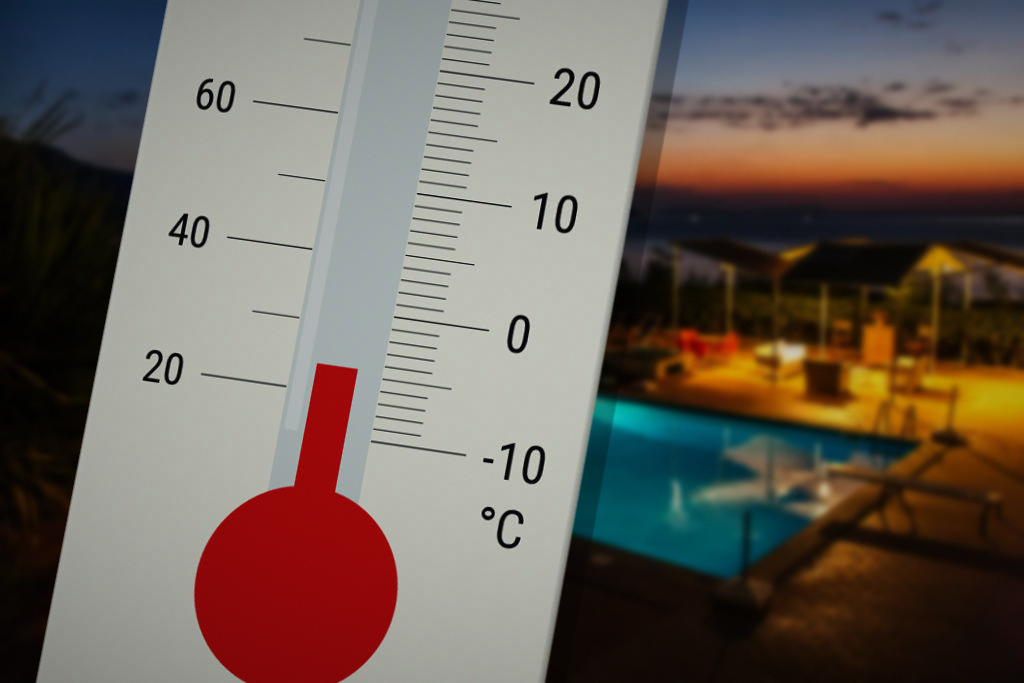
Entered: -4.5 °C
